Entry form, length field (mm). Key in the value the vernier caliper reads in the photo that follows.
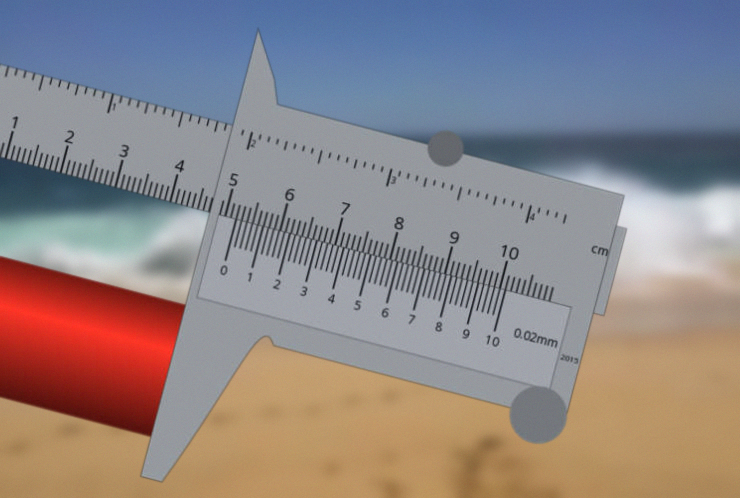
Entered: 52.0 mm
